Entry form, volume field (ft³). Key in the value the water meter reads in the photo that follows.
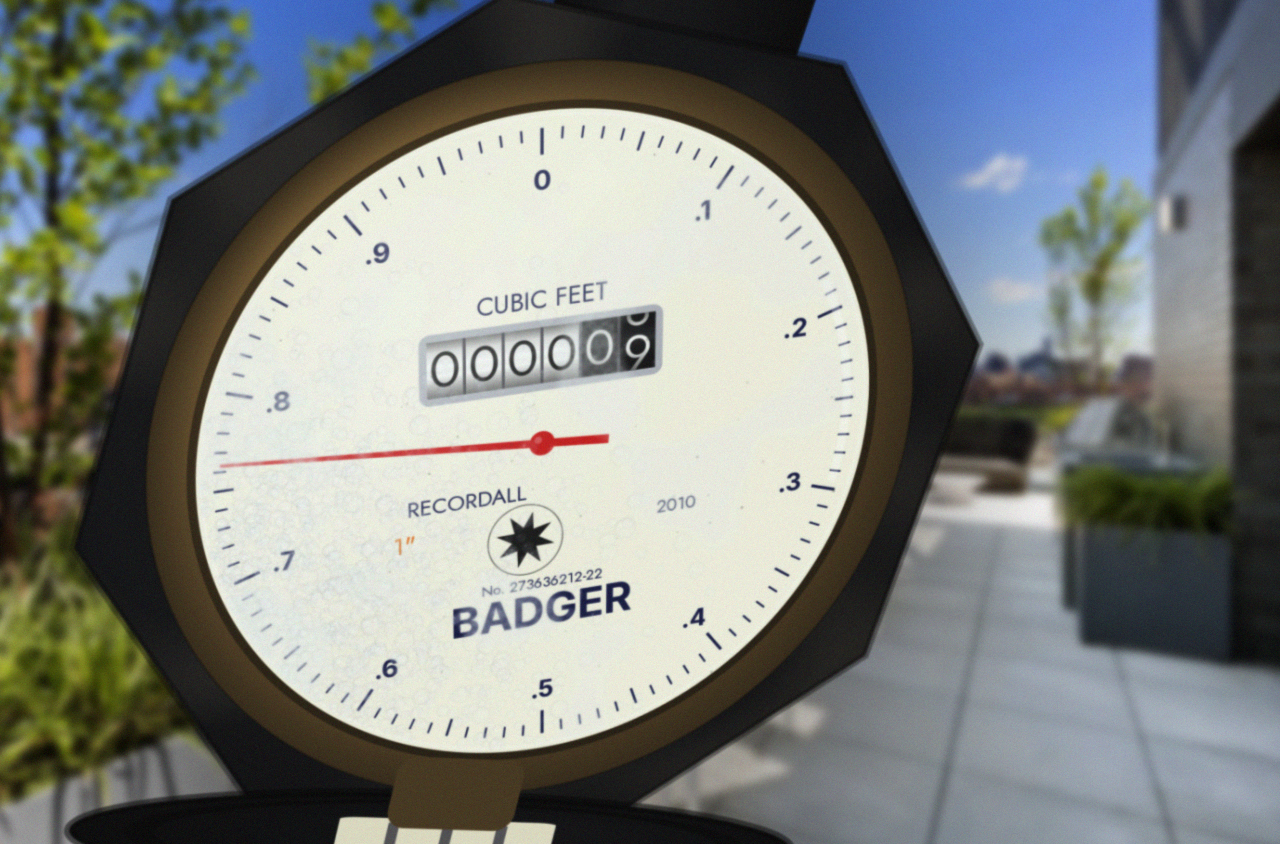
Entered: 8.76 ft³
